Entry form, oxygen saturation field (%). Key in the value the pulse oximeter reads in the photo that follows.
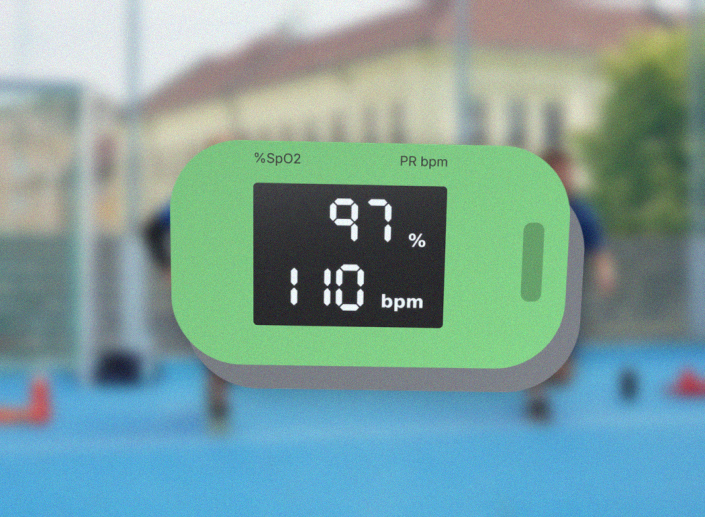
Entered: 97 %
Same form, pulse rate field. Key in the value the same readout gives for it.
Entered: 110 bpm
